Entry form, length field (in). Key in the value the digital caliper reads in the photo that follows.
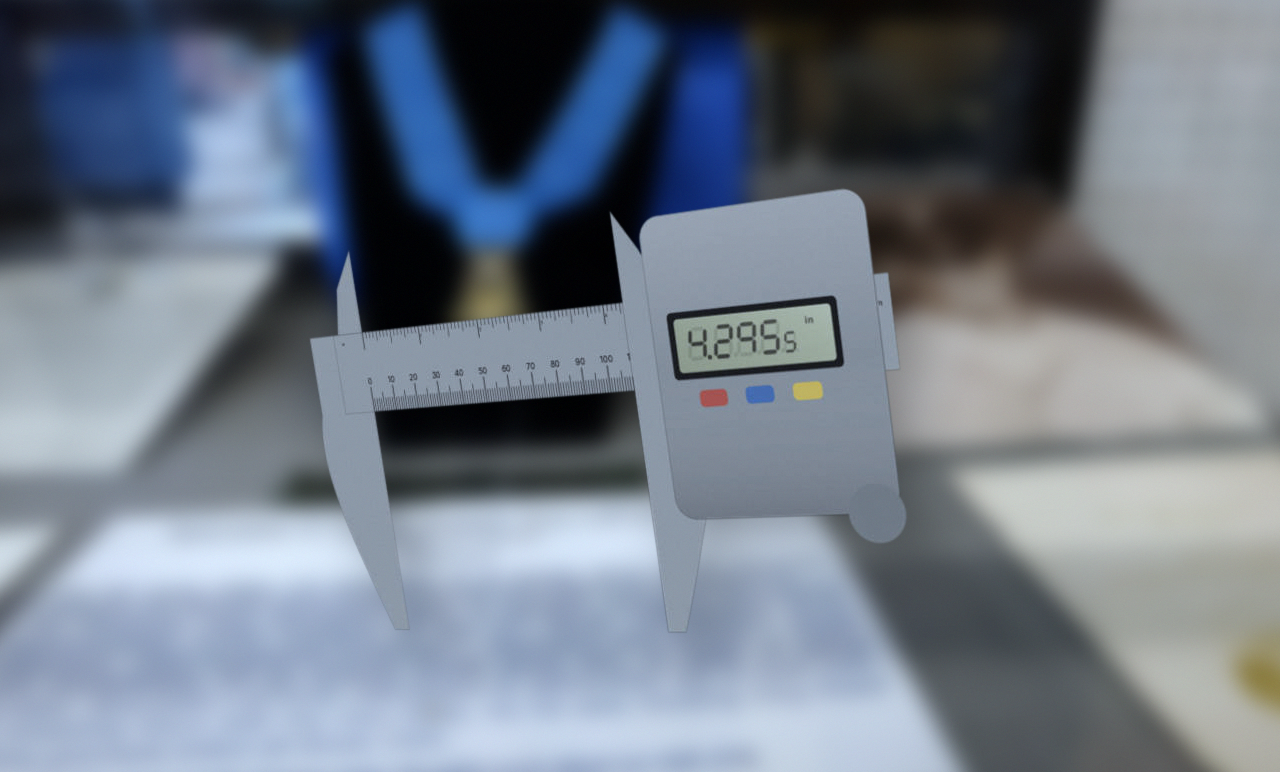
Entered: 4.2955 in
